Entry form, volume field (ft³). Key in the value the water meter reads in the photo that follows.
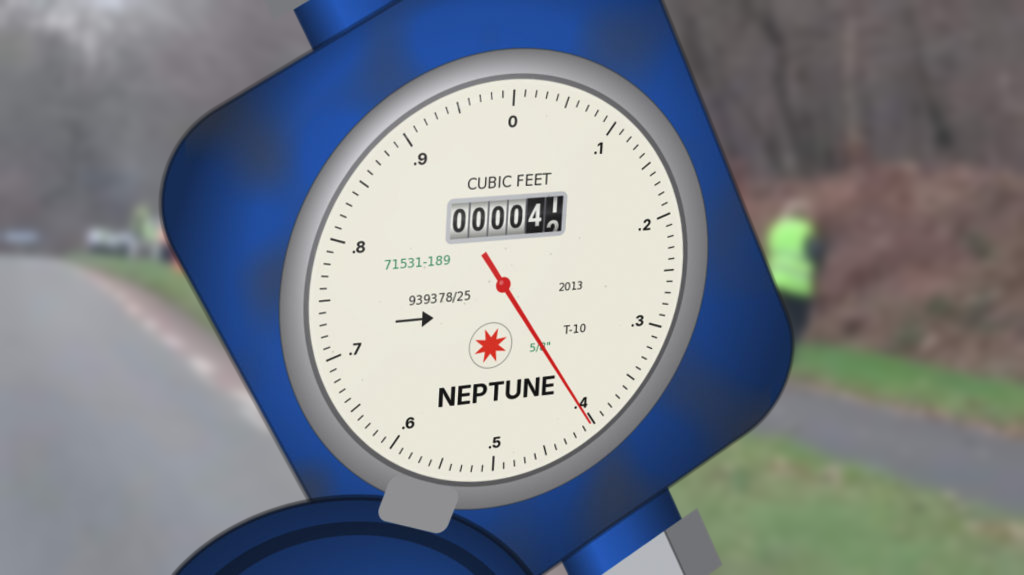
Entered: 41.40 ft³
